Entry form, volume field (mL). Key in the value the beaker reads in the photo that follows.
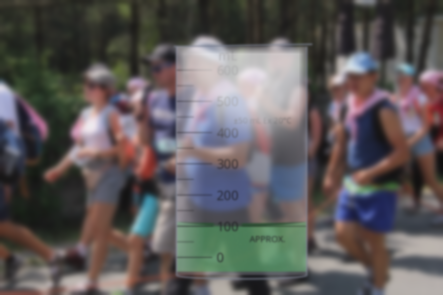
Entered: 100 mL
